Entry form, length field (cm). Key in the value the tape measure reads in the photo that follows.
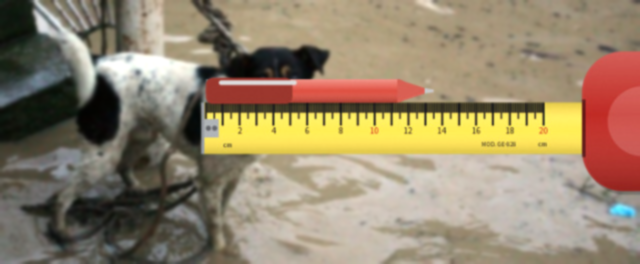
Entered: 13.5 cm
